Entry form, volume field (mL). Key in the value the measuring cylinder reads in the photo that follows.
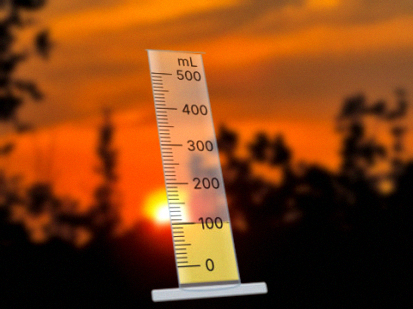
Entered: 100 mL
